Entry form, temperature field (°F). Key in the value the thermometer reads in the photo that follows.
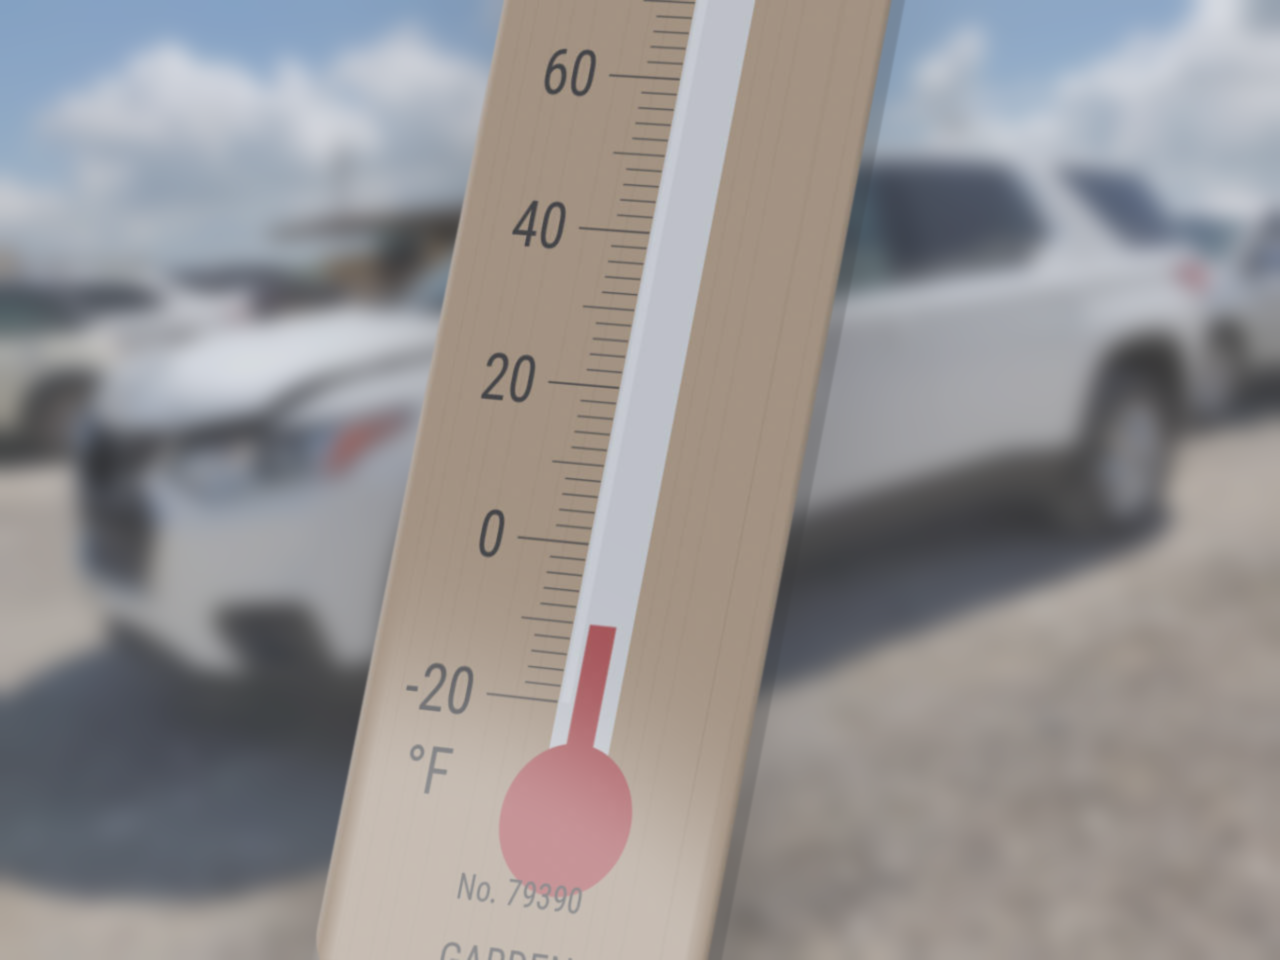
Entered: -10 °F
